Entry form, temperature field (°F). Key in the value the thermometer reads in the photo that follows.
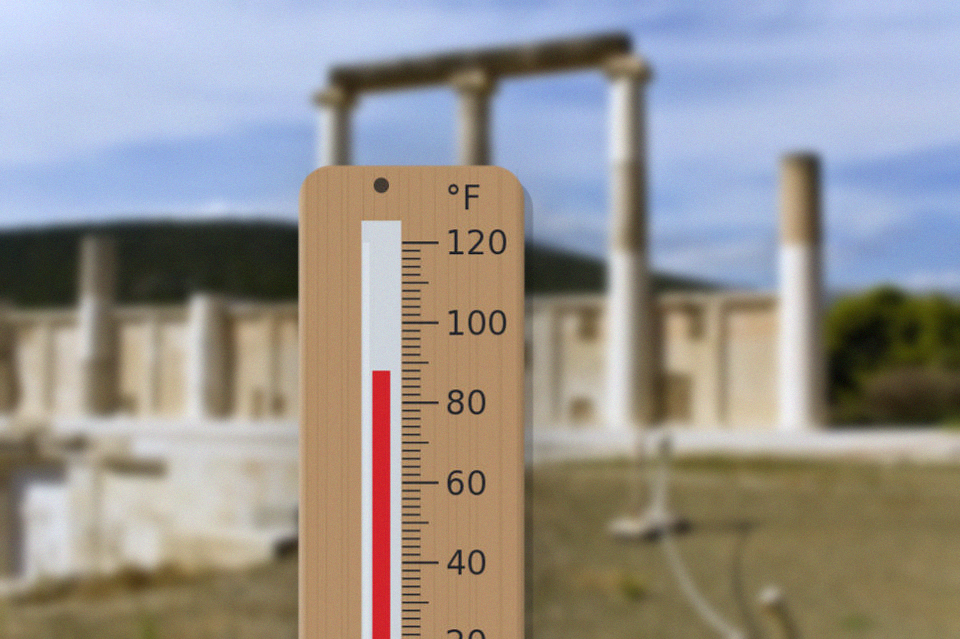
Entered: 88 °F
